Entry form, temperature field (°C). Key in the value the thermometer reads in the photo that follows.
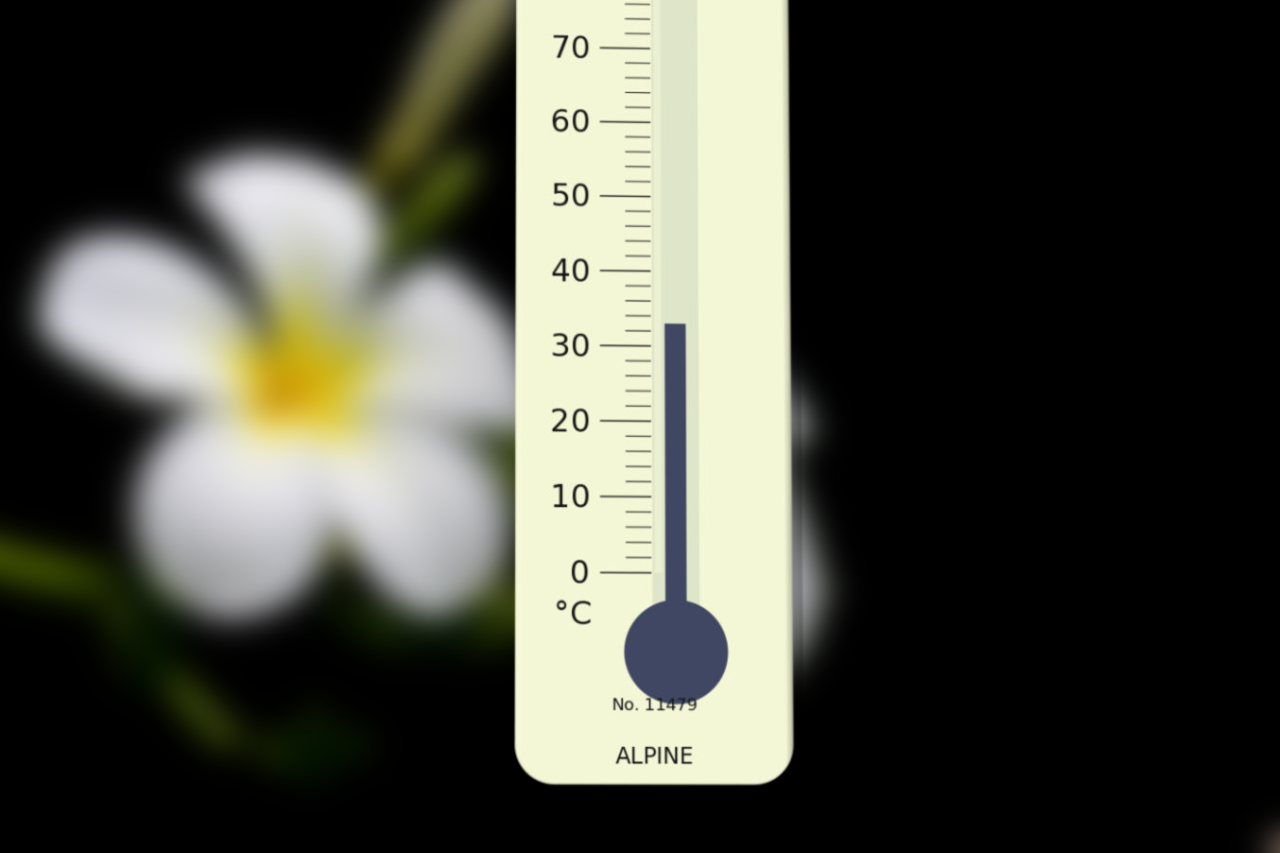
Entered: 33 °C
